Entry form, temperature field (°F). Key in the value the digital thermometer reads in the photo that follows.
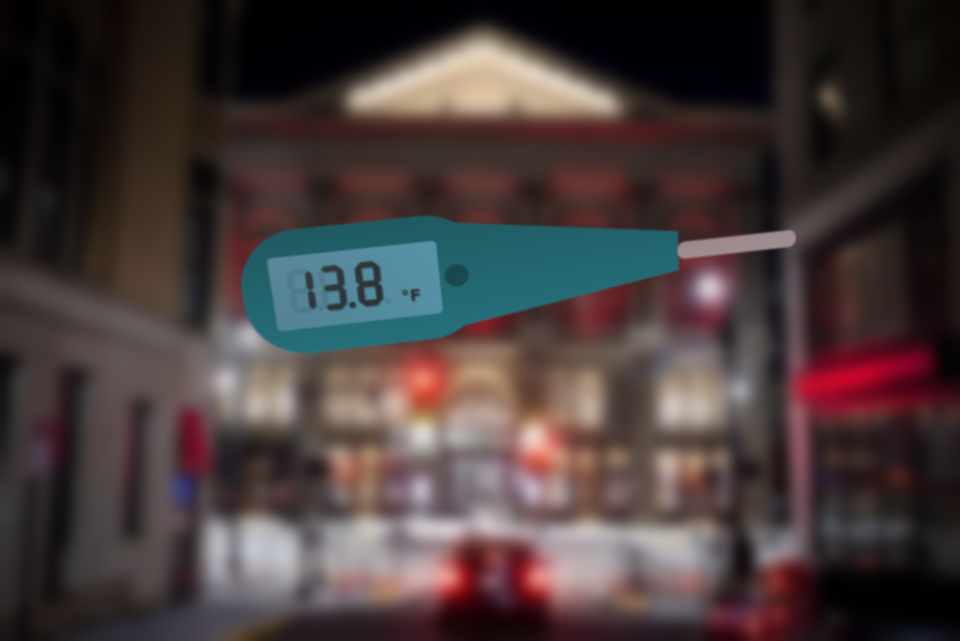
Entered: 13.8 °F
